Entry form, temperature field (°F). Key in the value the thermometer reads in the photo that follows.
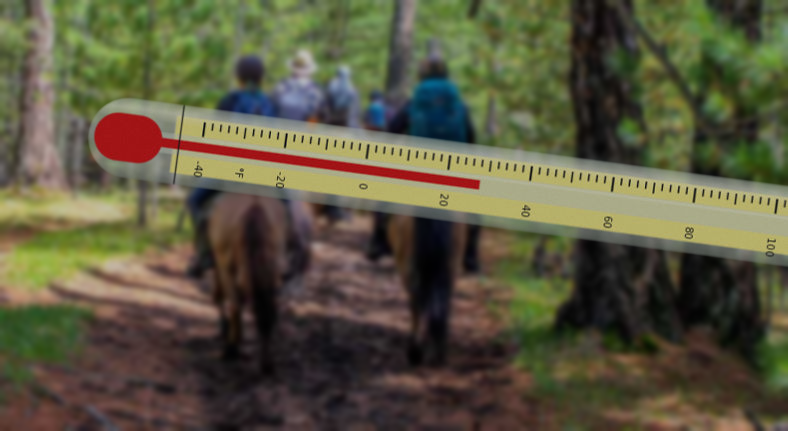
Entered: 28 °F
